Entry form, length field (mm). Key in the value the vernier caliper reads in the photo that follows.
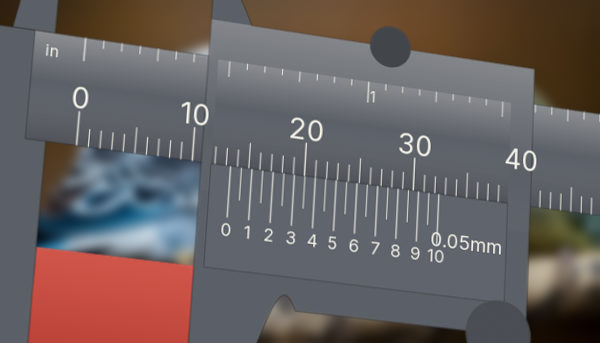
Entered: 13.4 mm
